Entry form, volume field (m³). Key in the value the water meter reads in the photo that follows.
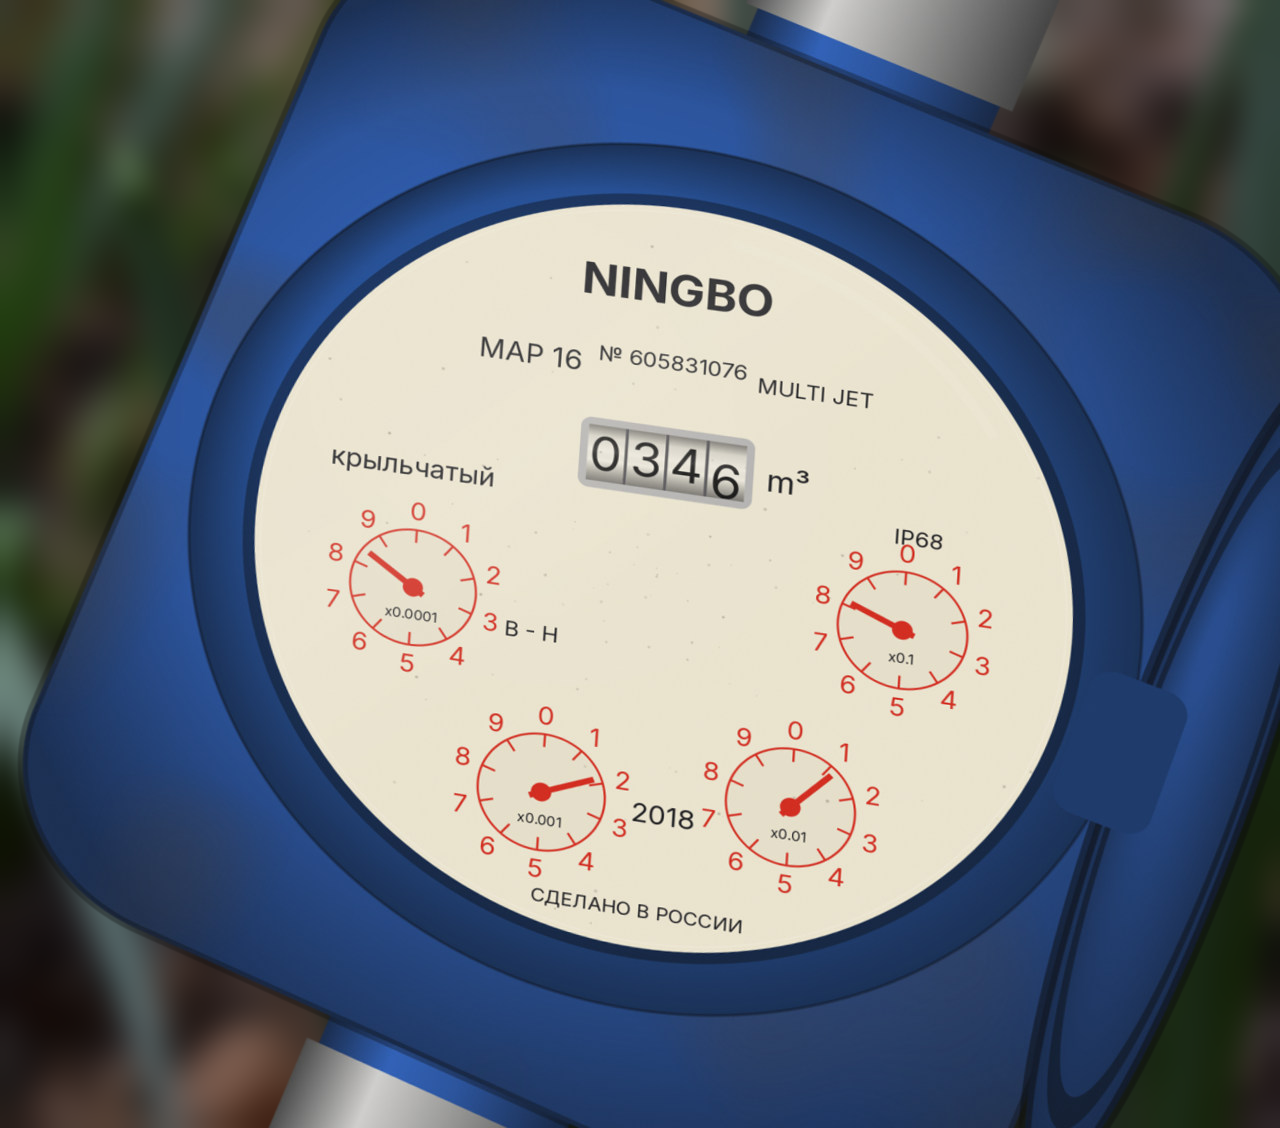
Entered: 345.8118 m³
